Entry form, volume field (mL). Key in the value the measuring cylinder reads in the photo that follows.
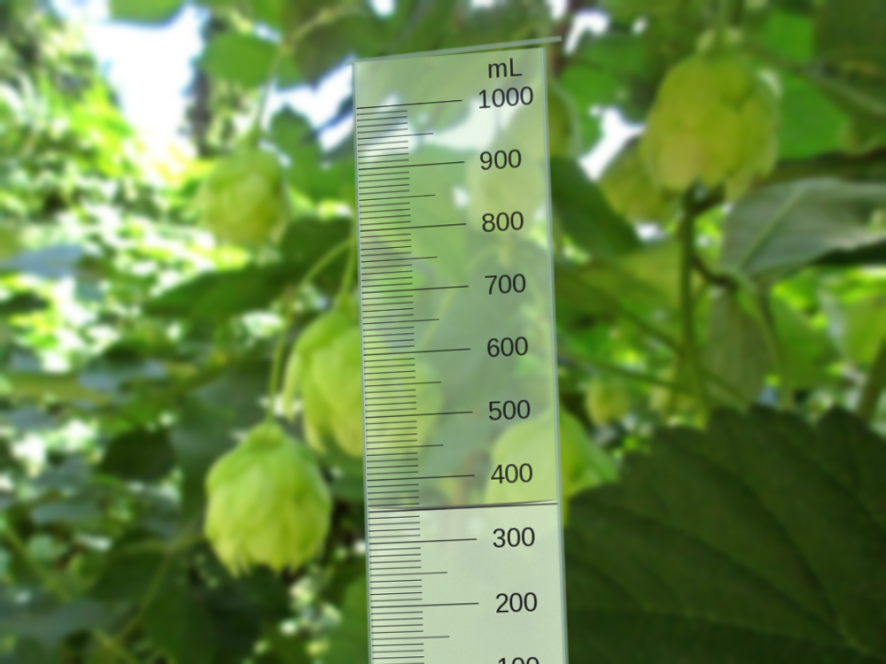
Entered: 350 mL
